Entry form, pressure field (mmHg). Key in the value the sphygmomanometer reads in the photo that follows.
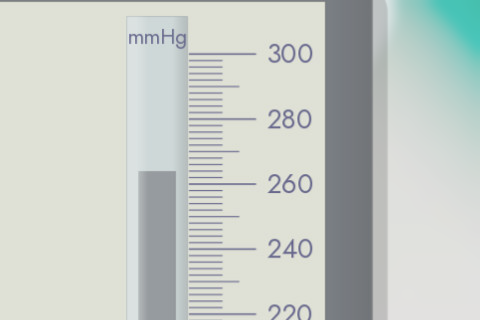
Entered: 264 mmHg
